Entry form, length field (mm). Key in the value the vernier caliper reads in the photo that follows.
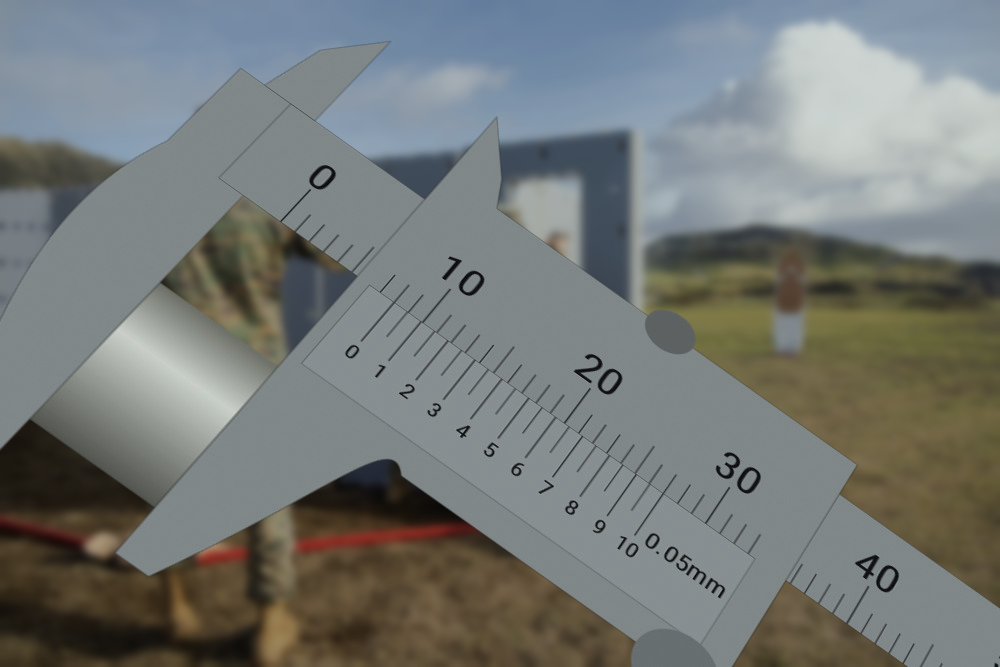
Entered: 8.0 mm
